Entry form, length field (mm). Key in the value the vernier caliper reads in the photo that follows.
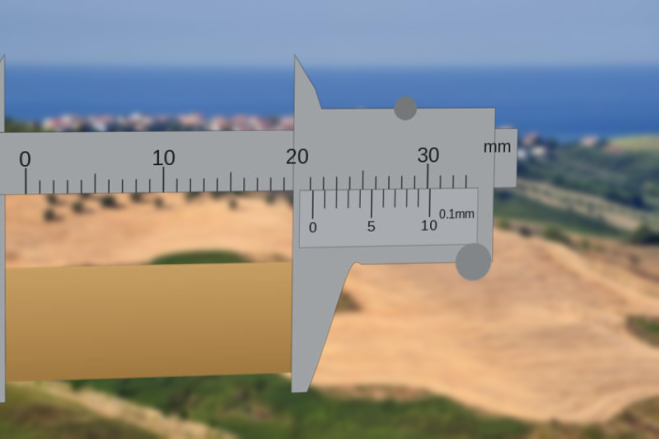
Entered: 21.2 mm
